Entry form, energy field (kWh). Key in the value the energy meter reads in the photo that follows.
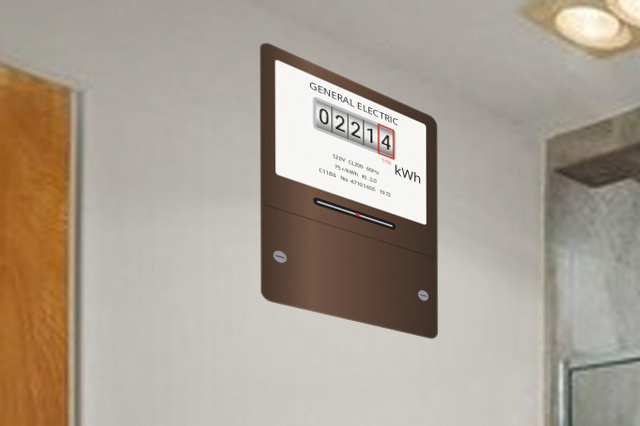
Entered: 221.4 kWh
